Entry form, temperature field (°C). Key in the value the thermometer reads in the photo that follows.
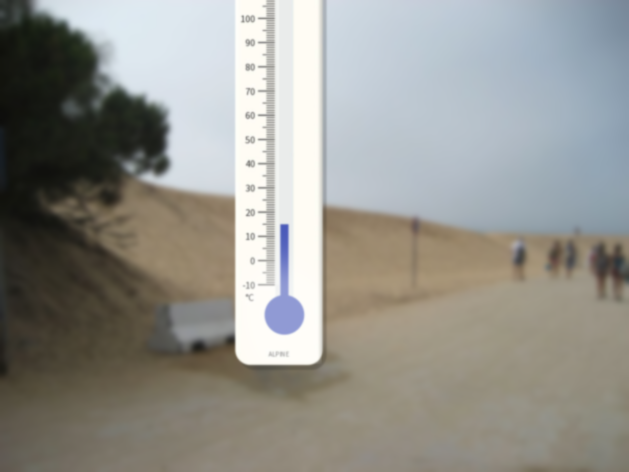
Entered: 15 °C
